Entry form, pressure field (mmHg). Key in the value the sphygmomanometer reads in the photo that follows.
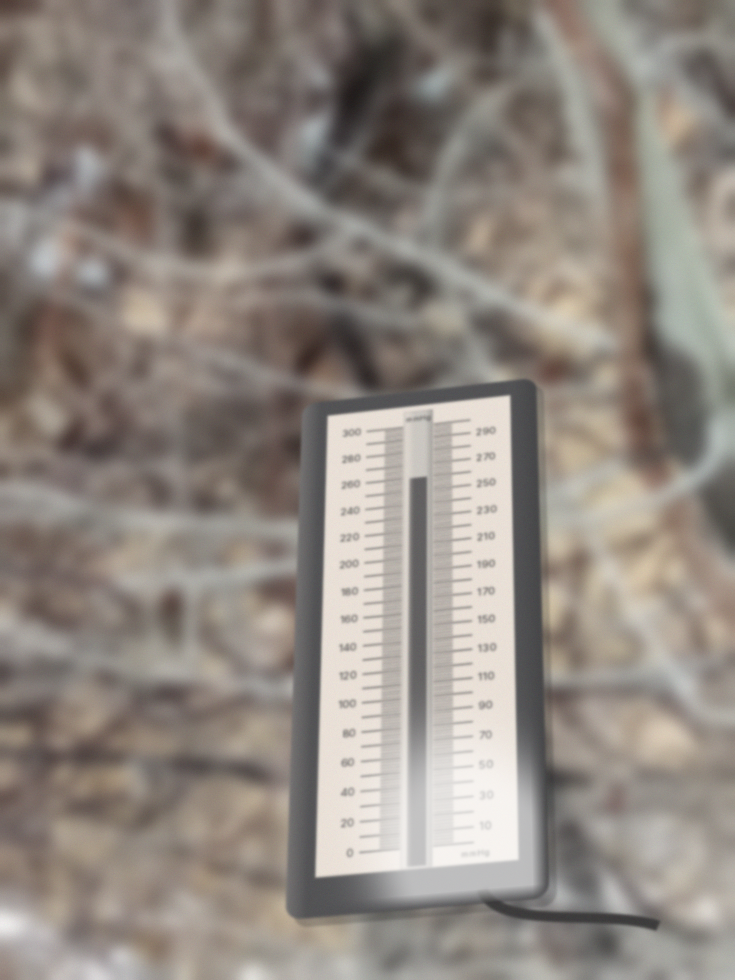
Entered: 260 mmHg
